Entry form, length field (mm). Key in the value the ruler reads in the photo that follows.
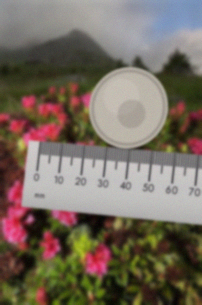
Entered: 35 mm
